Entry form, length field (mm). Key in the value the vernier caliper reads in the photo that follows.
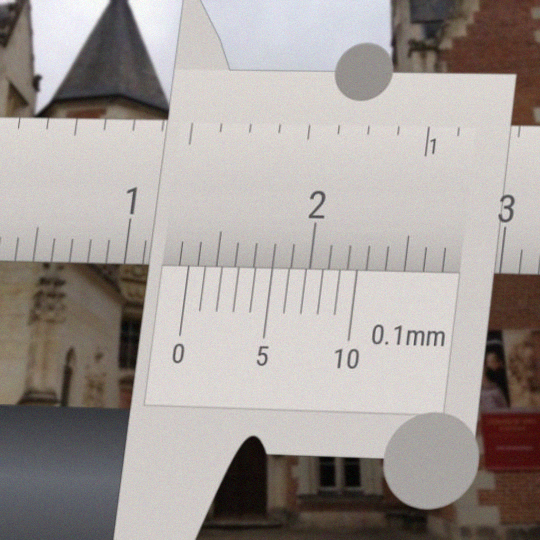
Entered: 13.5 mm
